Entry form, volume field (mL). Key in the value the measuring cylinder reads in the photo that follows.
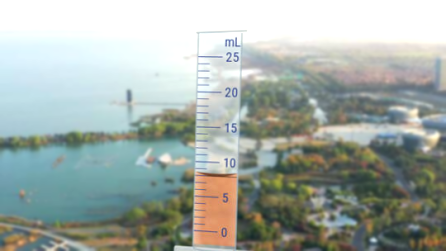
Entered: 8 mL
